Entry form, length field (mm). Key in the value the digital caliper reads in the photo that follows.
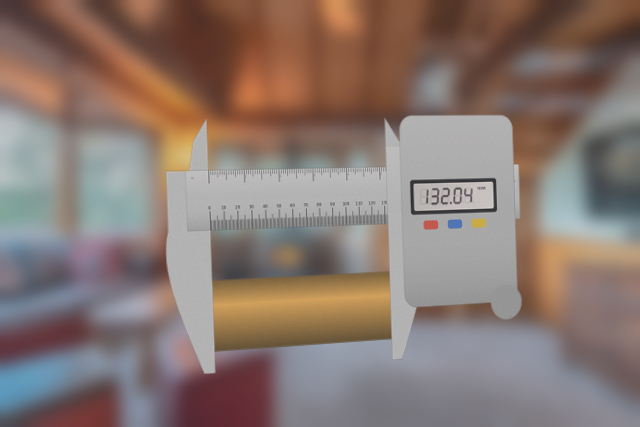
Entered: 132.04 mm
